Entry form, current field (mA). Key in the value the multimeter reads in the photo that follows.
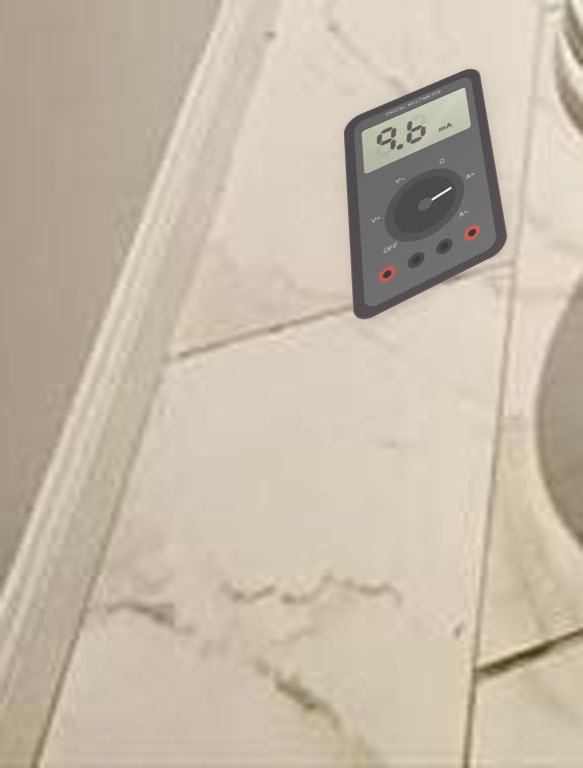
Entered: 9.6 mA
